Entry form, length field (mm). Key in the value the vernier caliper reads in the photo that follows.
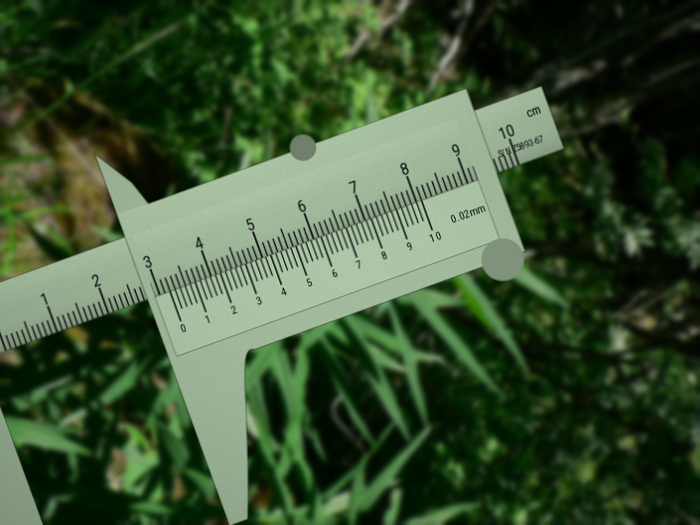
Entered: 32.0 mm
